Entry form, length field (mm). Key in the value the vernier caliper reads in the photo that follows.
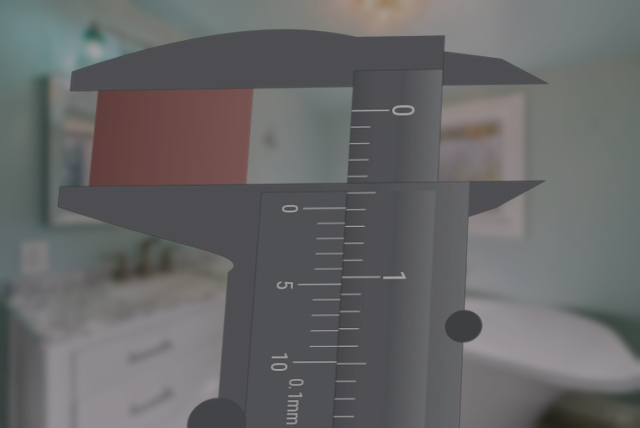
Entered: 5.9 mm
